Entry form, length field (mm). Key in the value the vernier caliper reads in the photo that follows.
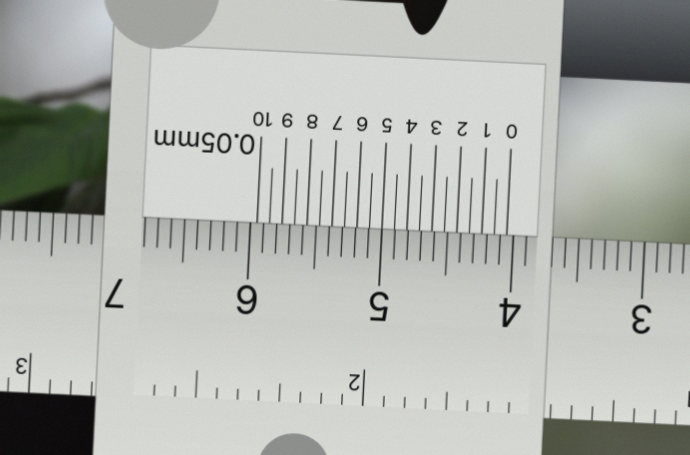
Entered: 40.5 mm
